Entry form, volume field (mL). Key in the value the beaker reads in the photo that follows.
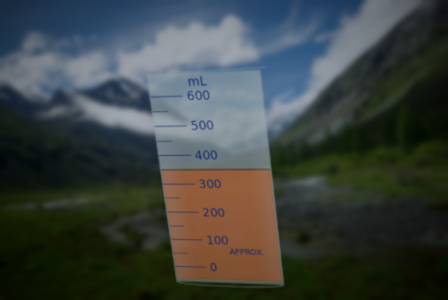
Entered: 350 mL
